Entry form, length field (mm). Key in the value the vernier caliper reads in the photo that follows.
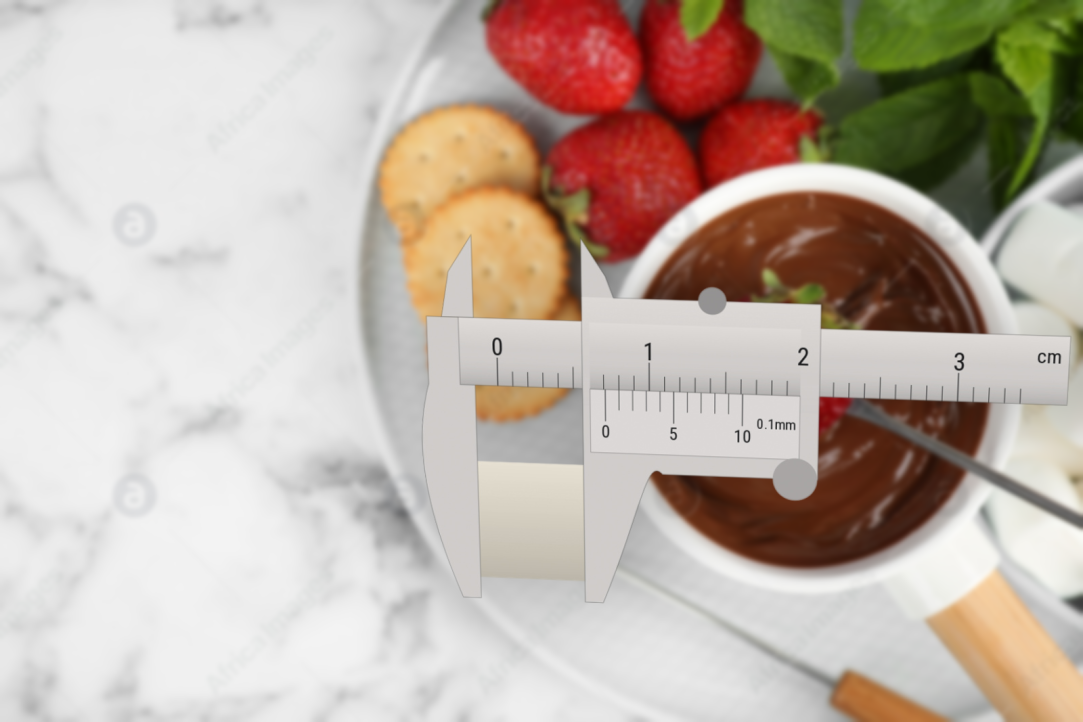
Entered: 7.1 mm
